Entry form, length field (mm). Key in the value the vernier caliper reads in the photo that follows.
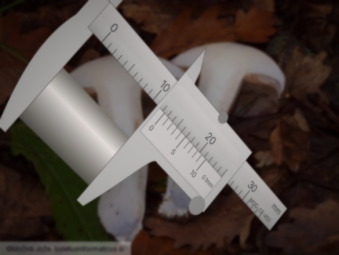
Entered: 12.4 mm
